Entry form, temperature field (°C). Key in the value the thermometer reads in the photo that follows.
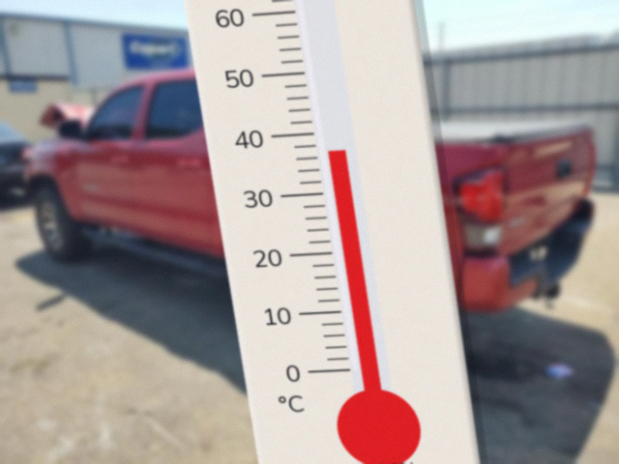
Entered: 37 °C
